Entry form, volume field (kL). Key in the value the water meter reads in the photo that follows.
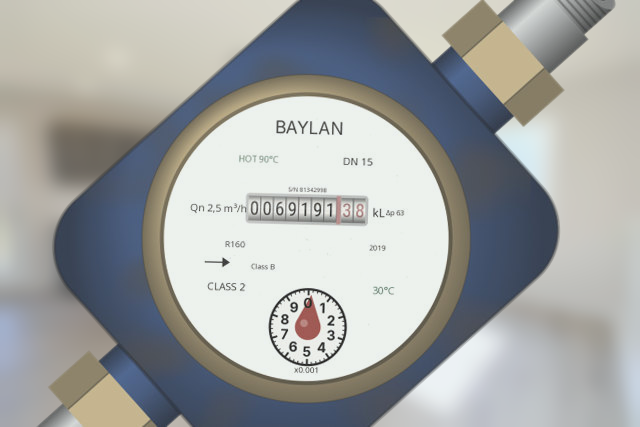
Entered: 69191.380 kL
